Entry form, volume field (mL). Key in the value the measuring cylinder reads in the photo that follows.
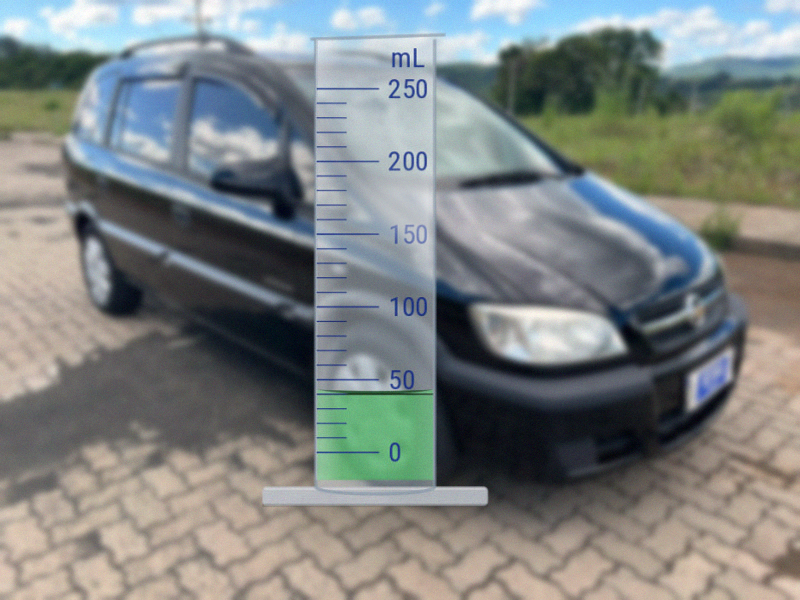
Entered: 40 mL
